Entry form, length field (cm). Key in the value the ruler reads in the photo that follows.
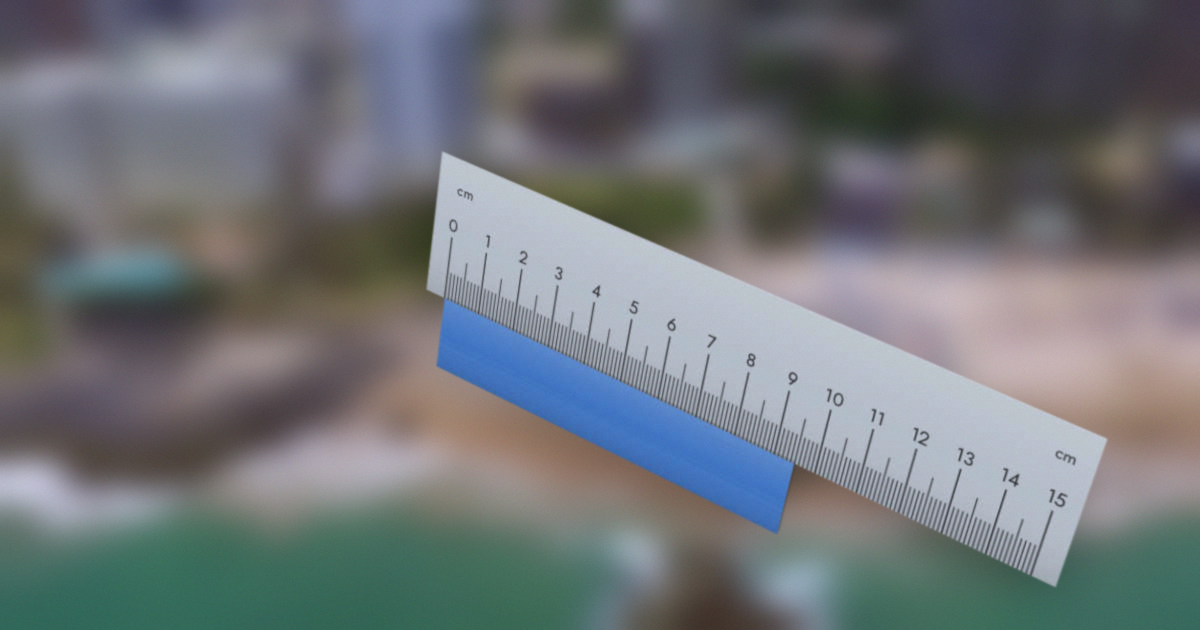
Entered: 9.5 cm
